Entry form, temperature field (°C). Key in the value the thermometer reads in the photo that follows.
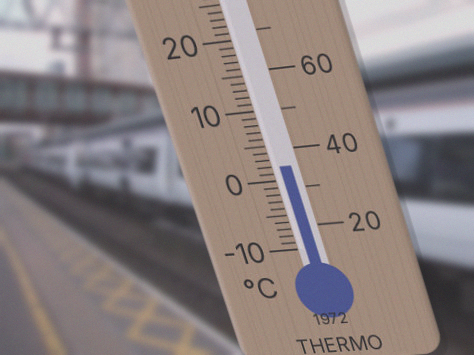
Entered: 2 °C
